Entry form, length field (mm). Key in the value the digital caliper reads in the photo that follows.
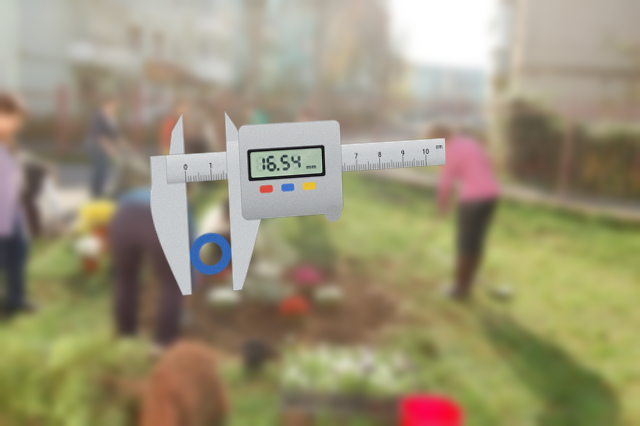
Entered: 16.54 mm
